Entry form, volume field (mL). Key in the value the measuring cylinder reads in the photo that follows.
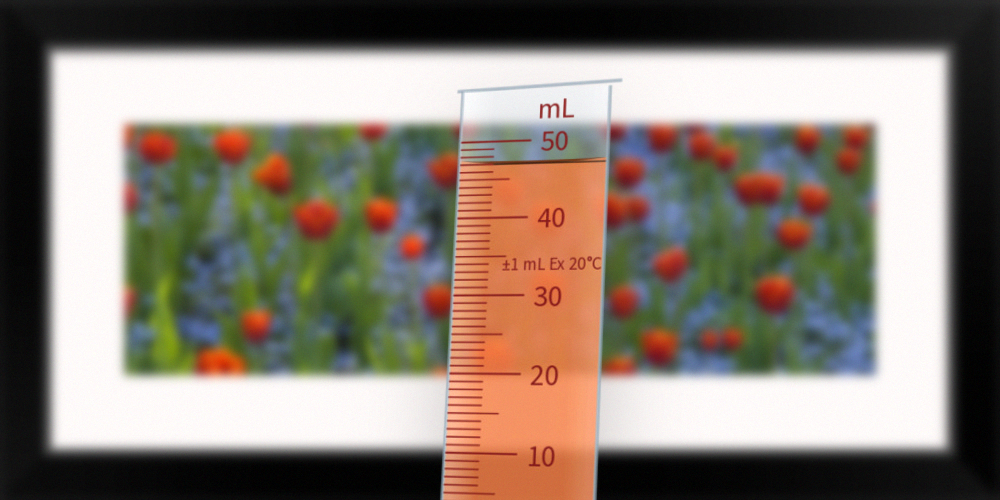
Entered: 47 mL
